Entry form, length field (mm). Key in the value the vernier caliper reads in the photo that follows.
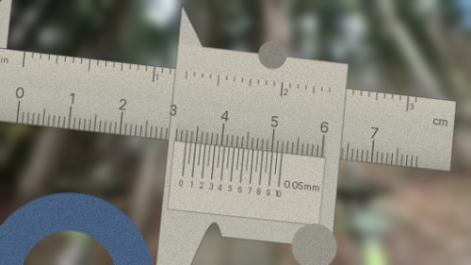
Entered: 33.0 mm
